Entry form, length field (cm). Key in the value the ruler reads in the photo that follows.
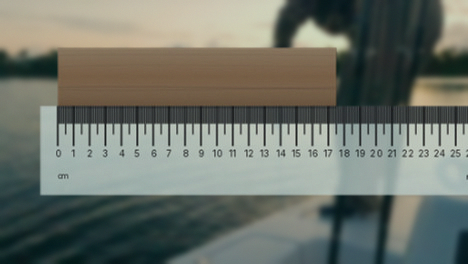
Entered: 17.5 cm
